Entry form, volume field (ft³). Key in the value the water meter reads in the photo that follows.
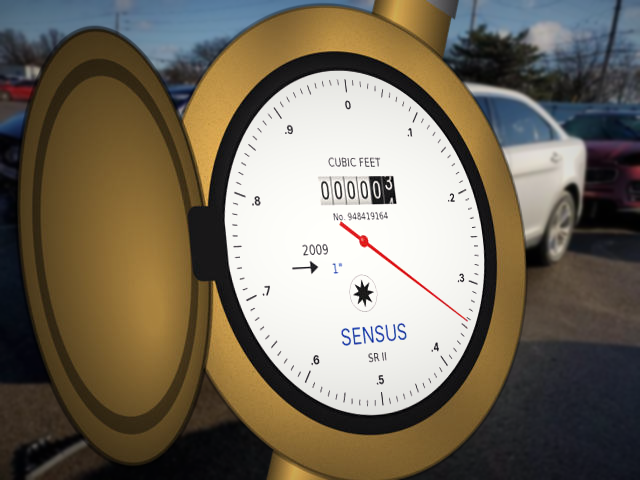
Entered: 3.34 ft³
